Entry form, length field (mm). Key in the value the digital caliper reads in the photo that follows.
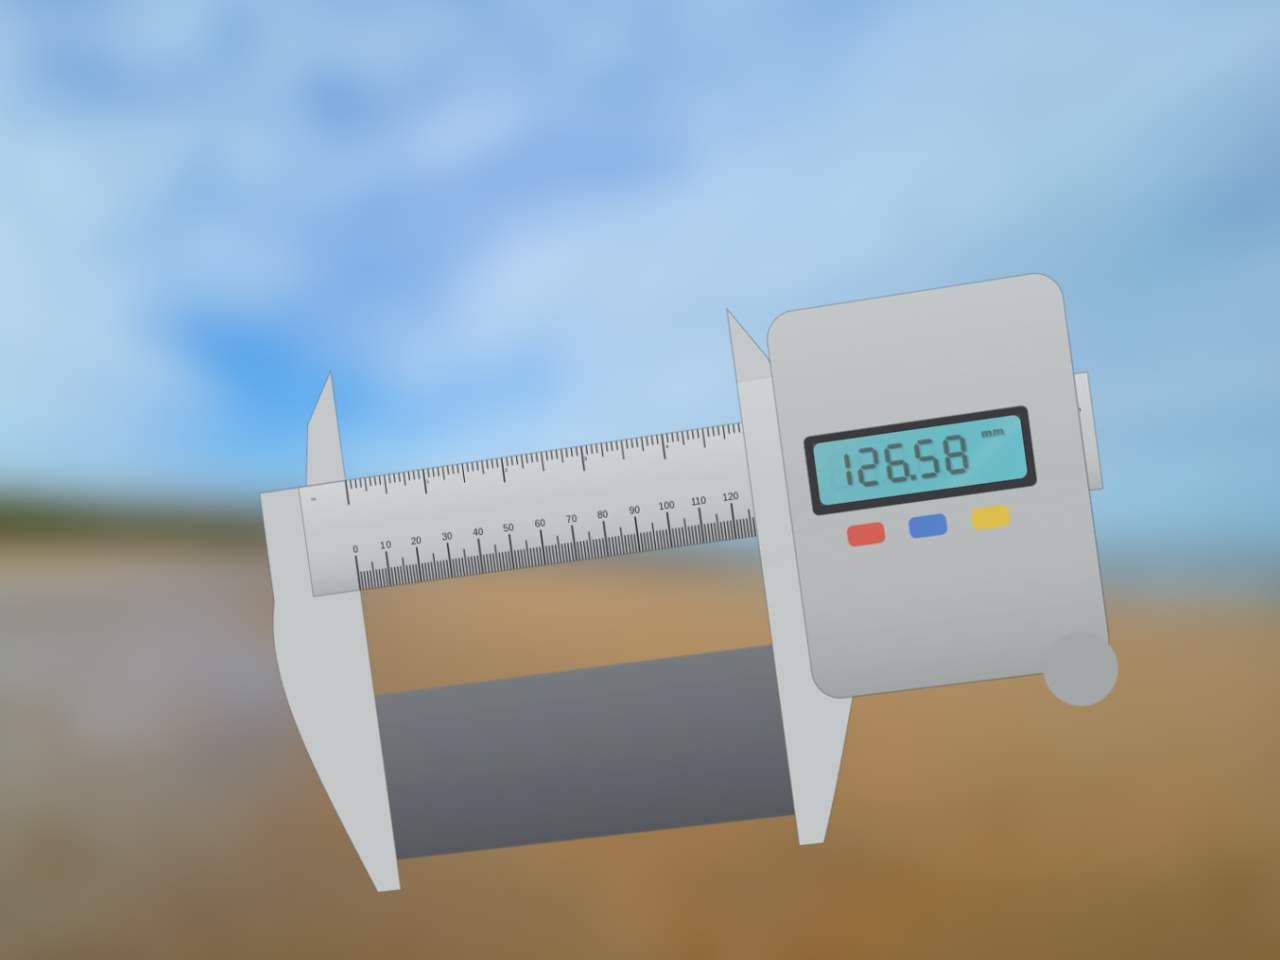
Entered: 126.58 mm
